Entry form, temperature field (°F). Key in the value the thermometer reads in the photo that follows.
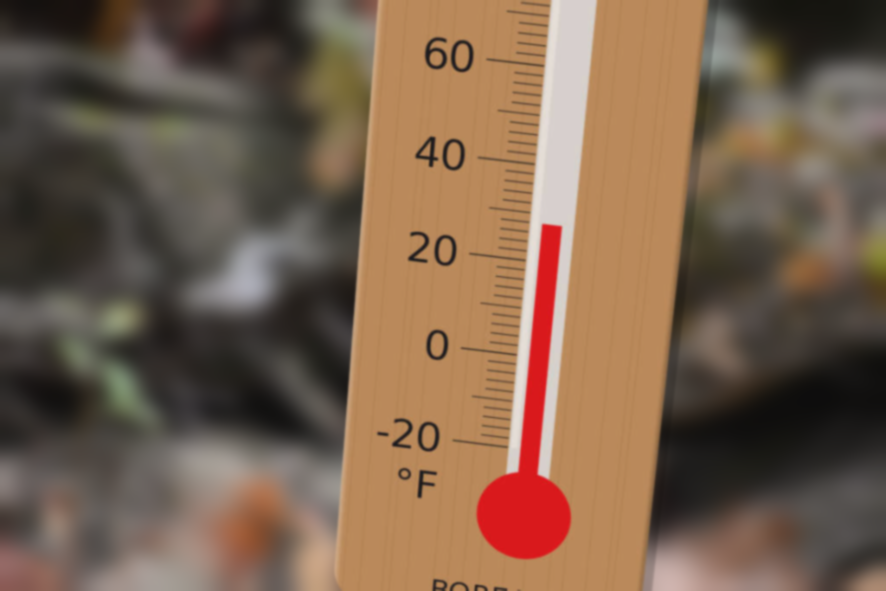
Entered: 28 °F
